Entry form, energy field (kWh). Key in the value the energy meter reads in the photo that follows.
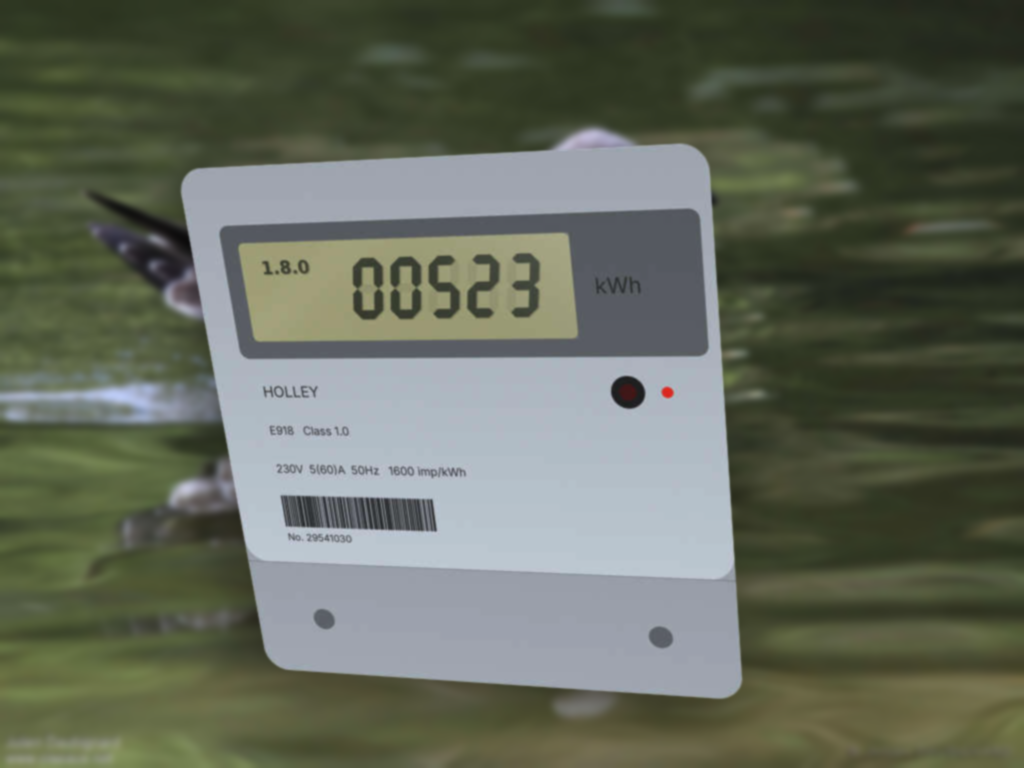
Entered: 523 kWh
